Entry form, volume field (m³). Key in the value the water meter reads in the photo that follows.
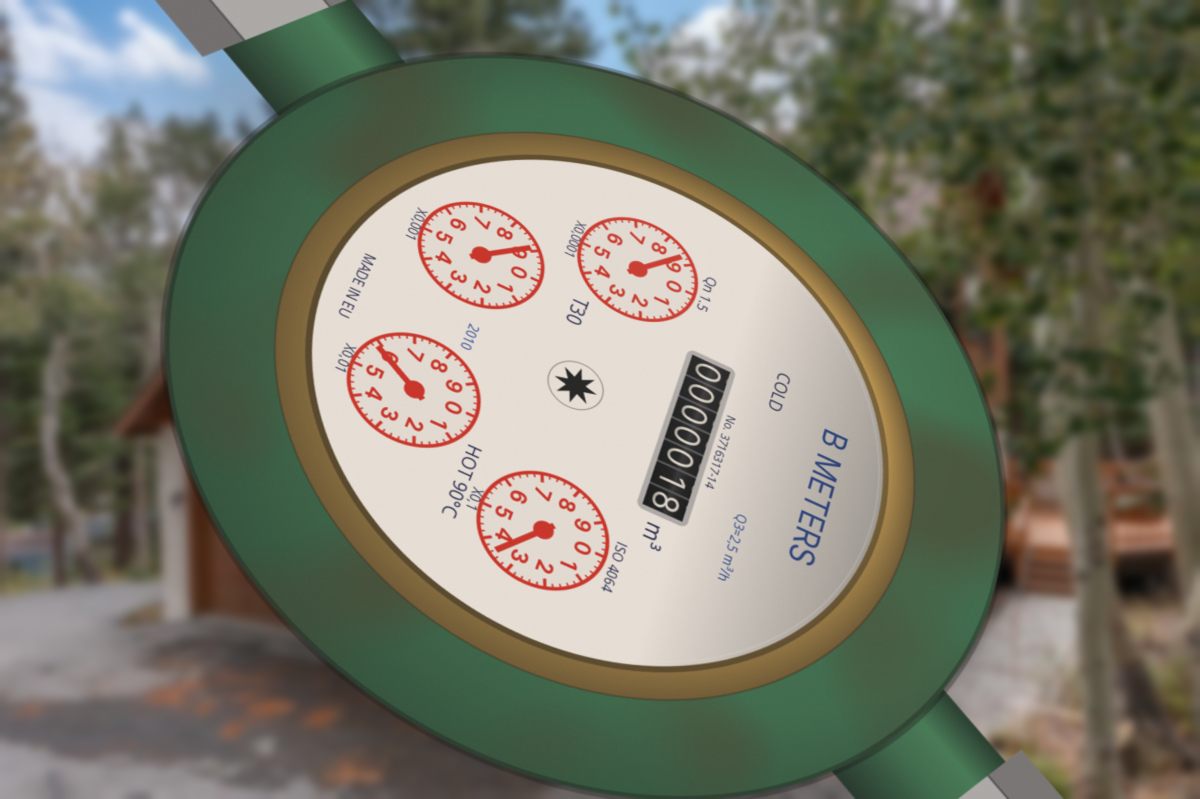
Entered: 18.3588 m³
